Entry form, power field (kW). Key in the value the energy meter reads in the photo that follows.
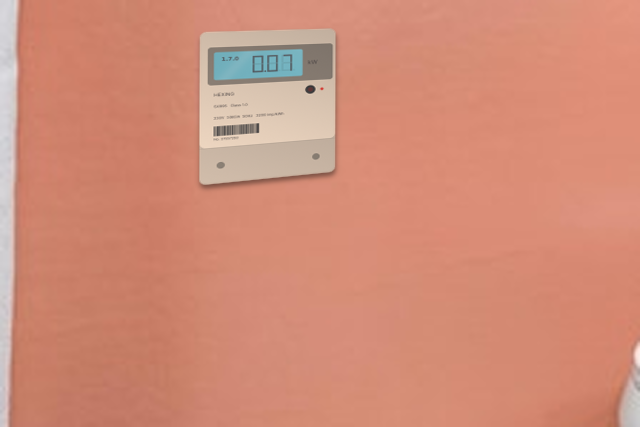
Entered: 0.07 kW
